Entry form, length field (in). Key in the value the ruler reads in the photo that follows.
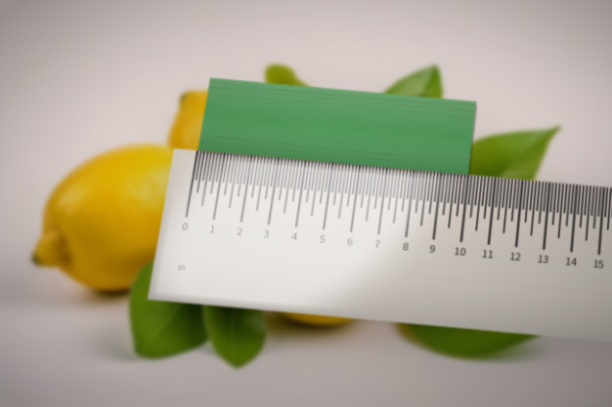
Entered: 10 in
